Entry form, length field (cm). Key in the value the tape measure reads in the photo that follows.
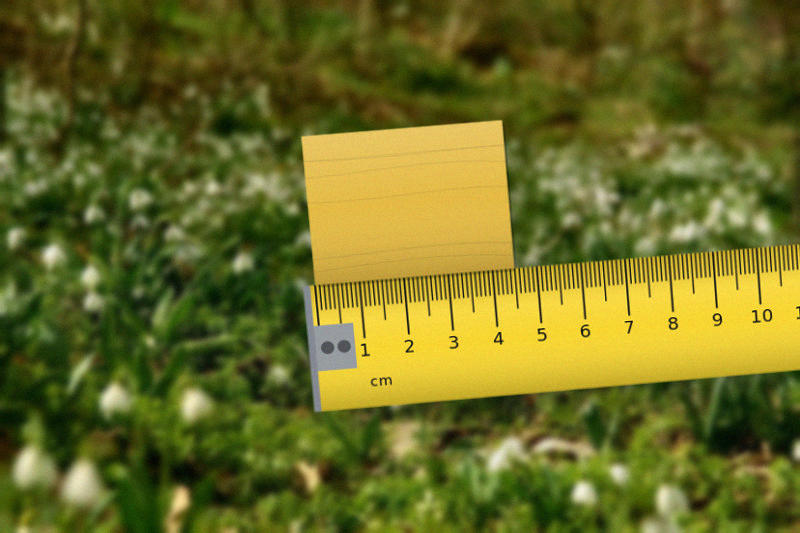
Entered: 4.5 cm
